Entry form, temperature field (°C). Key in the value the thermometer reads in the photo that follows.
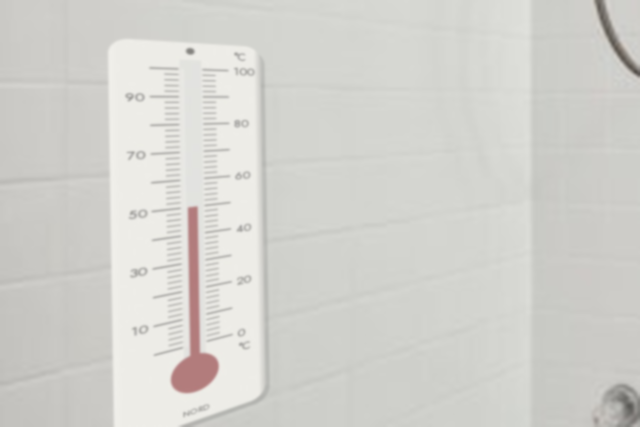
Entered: 50 °C
